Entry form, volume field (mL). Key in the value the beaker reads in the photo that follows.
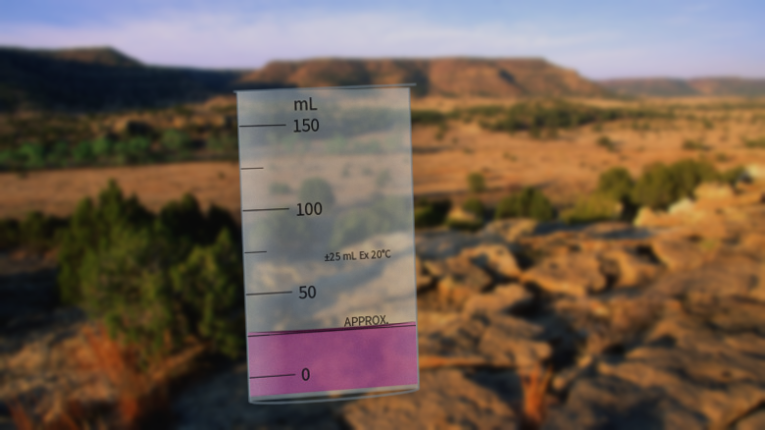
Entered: 25 mL
